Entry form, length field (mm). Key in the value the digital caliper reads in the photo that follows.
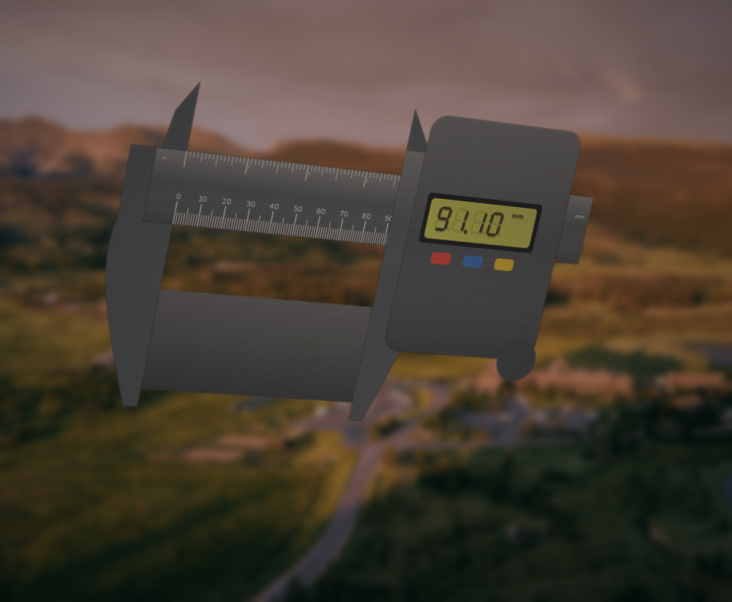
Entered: 91.10 mm
